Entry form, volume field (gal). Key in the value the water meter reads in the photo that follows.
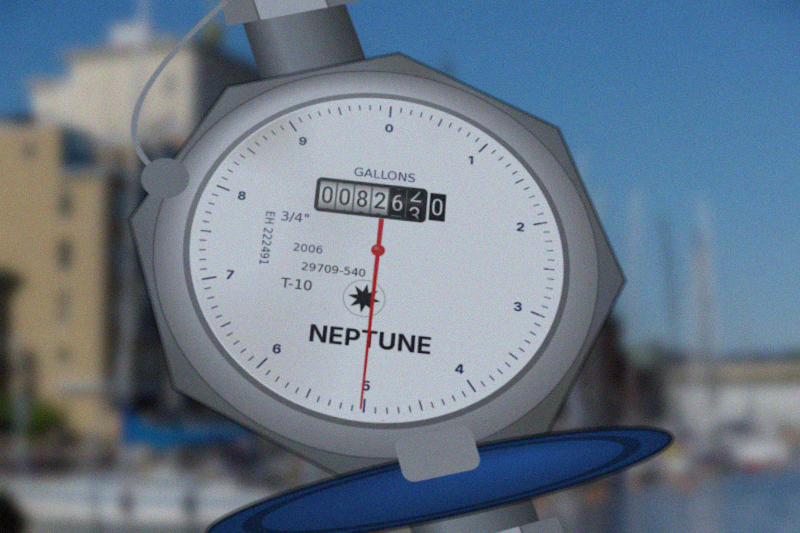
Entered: 82625.0 gal
